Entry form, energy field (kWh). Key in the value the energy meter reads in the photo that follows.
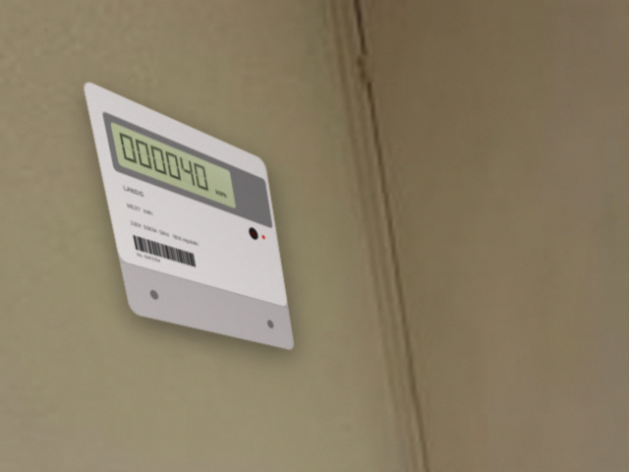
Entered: 40 kWh
